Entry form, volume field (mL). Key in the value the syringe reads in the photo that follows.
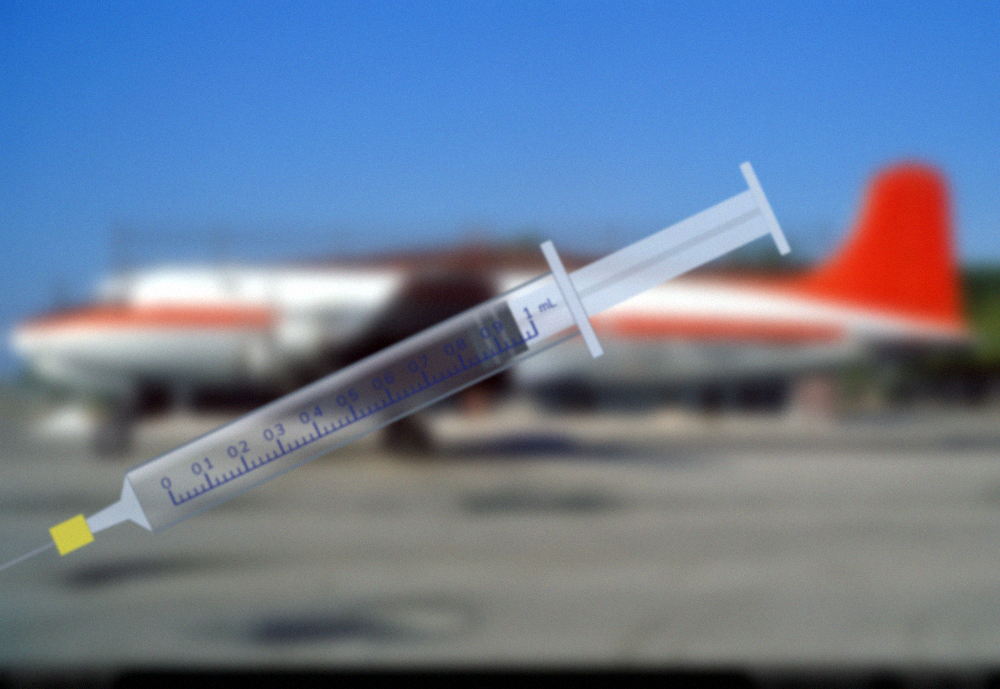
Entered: 0.84 mL
